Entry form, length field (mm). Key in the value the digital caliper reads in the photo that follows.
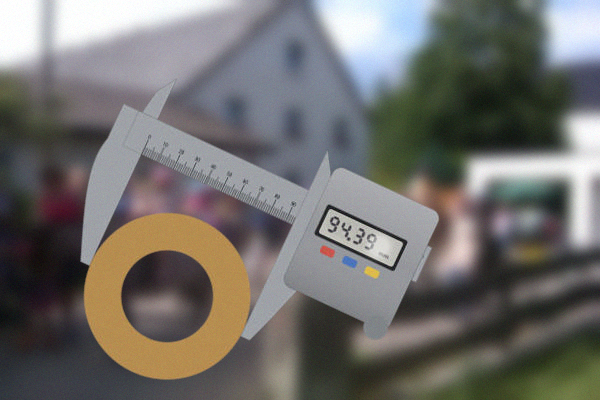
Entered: 94.39 mm
